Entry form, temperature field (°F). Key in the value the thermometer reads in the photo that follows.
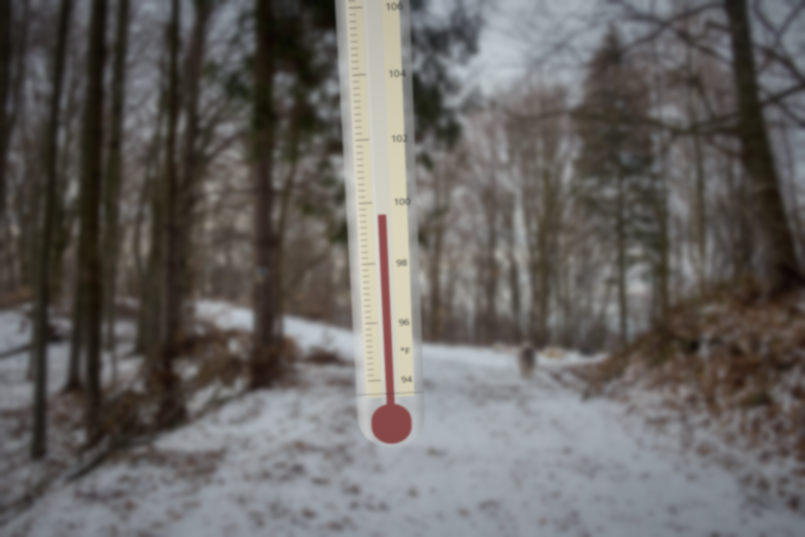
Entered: 99.6 °F
